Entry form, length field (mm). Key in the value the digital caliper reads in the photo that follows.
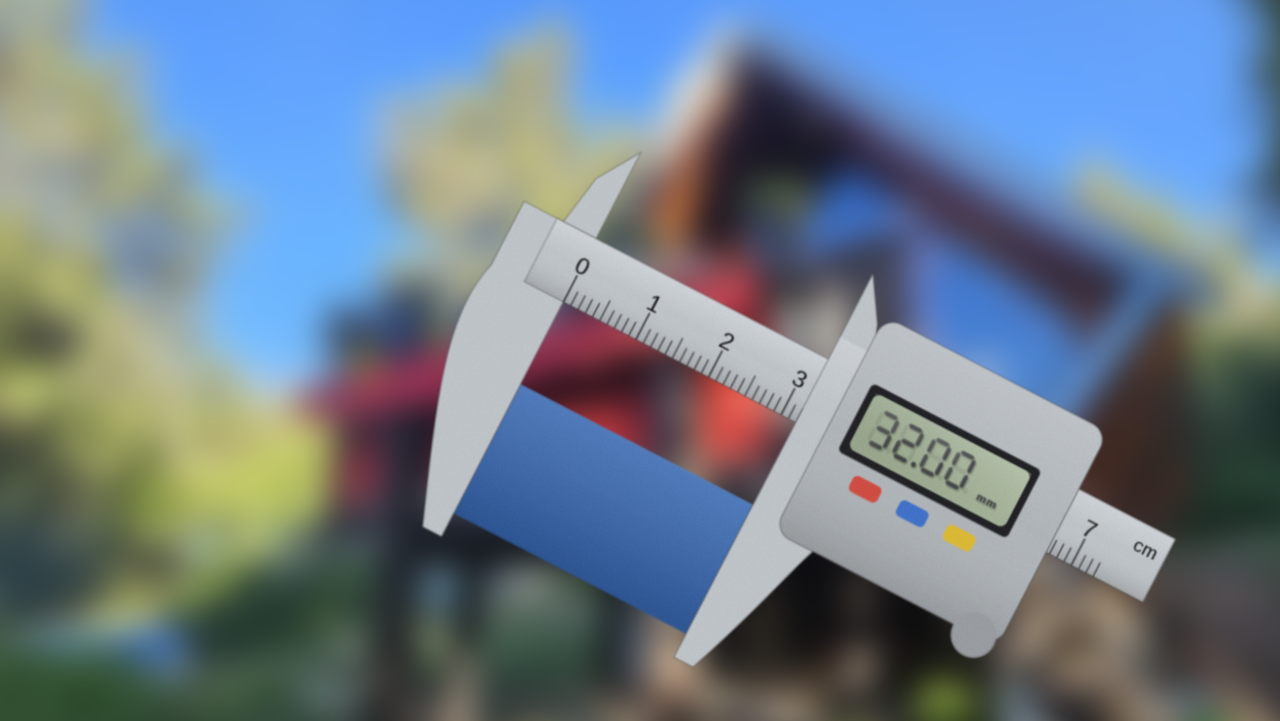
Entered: 32.00 mm
